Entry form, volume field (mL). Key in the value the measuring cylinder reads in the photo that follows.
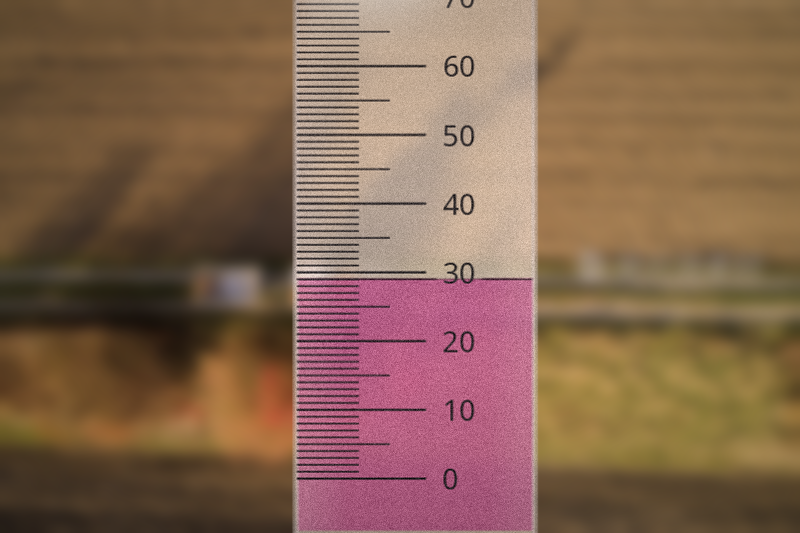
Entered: 29 mL
